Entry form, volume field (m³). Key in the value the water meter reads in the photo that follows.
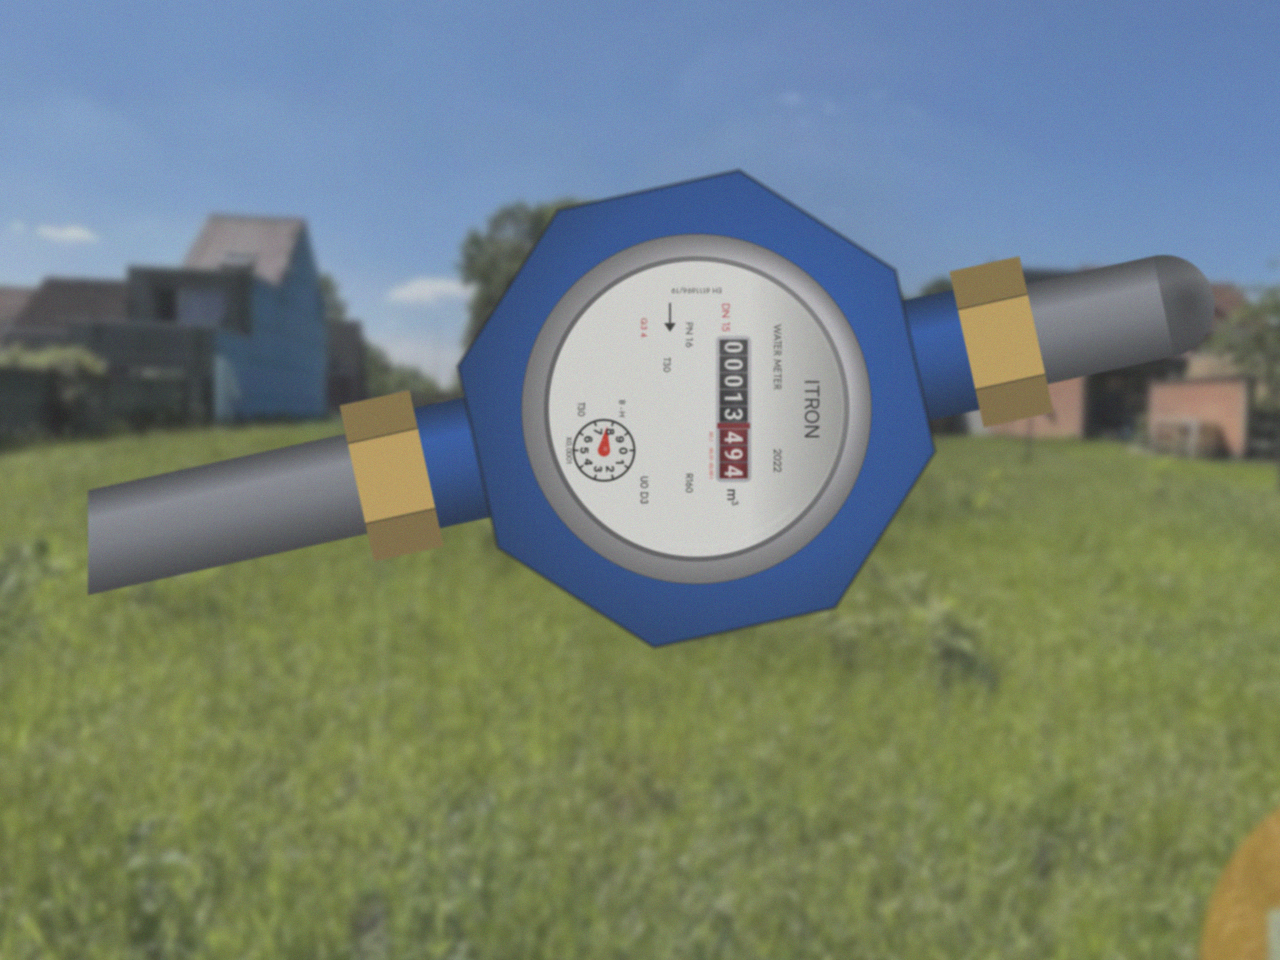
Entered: 13.4947 m³
